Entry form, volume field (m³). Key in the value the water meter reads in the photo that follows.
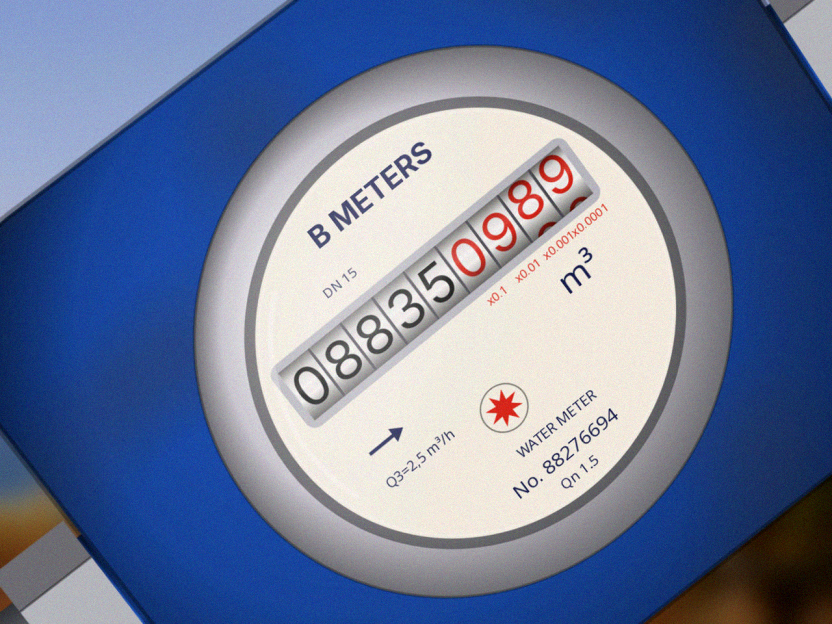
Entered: 8835.0989 m³
